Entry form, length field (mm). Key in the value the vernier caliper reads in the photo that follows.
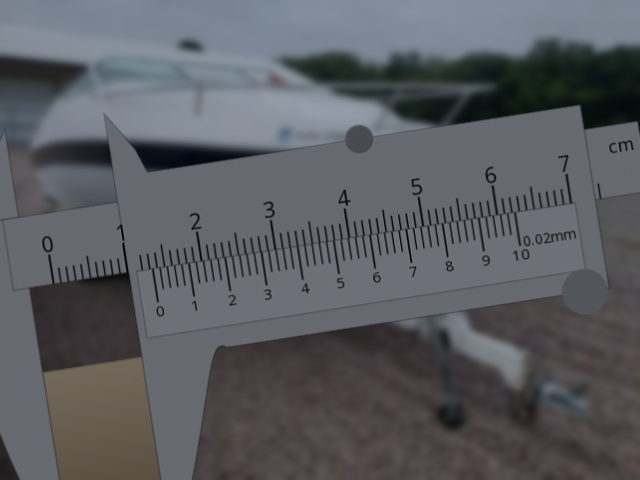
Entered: 13.4 mm
